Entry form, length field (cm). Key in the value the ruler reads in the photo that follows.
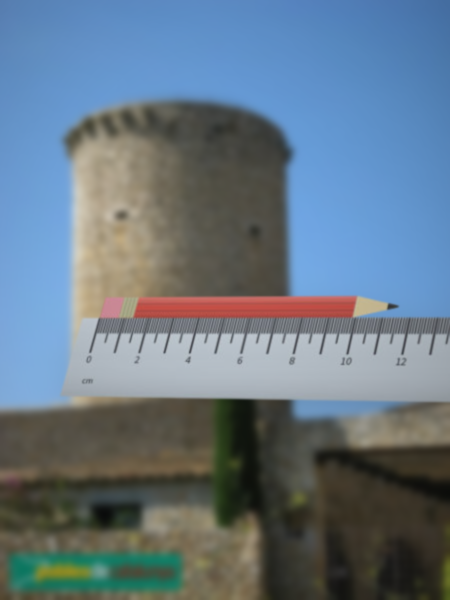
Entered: 11.5 cm
